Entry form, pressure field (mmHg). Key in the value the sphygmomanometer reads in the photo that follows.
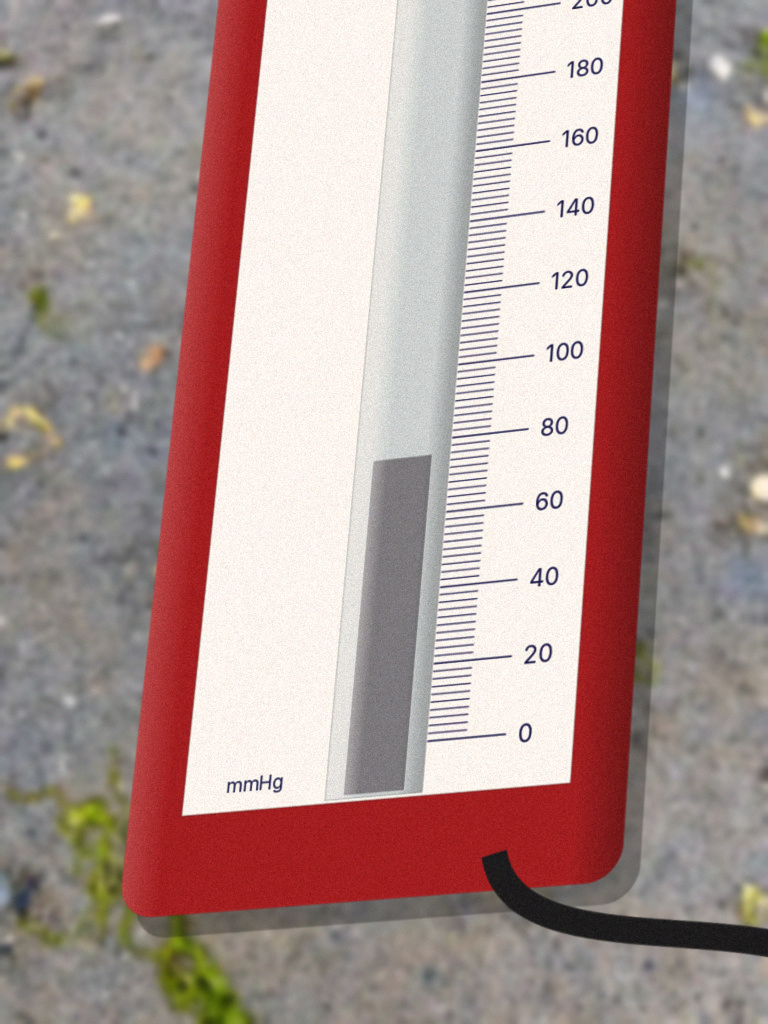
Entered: 76 mmHg
